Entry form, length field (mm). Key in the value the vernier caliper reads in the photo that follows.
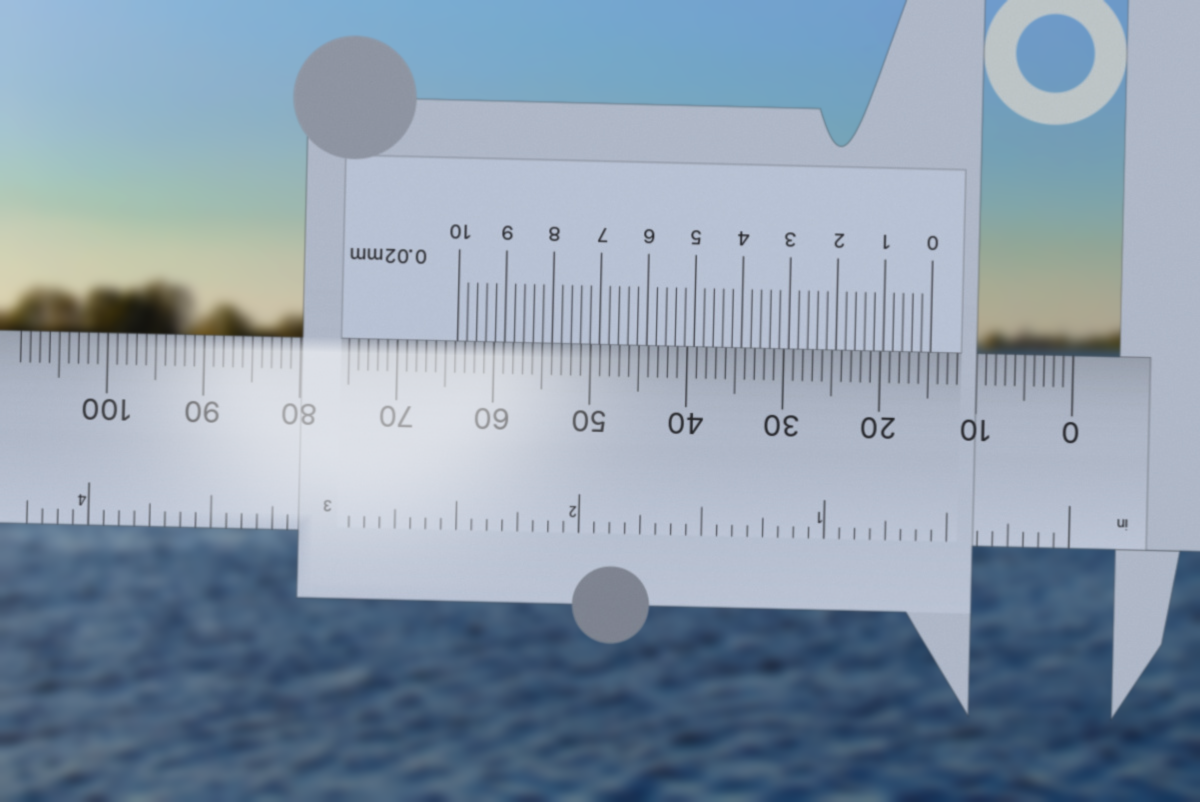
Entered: 14.8 mm
